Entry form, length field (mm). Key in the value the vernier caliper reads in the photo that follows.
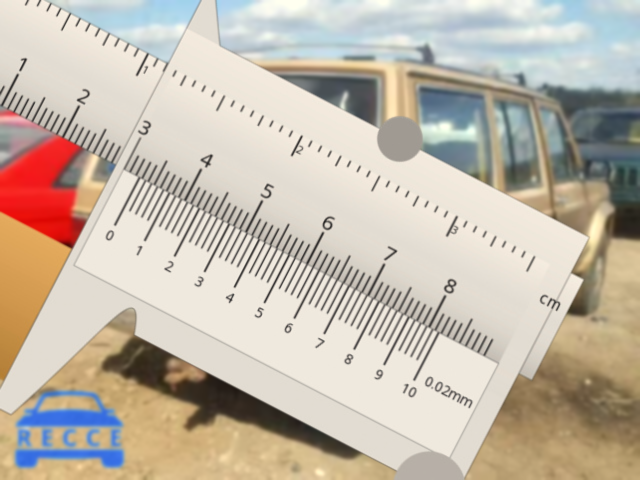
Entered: 32.6 mm
